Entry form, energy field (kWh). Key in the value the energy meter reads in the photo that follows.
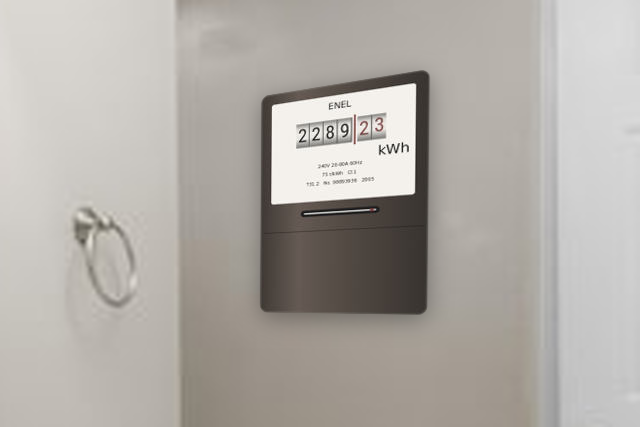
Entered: 2289.23 kWh
